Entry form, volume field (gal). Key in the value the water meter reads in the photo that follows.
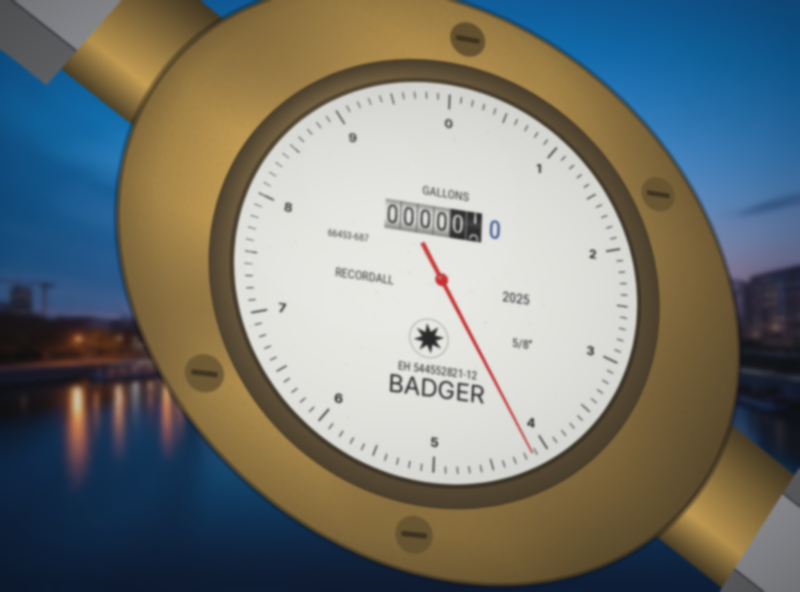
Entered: 14.1 gal
